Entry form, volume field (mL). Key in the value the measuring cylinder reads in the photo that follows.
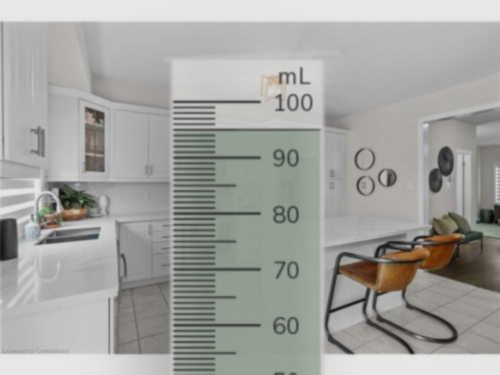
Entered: 95 mL
